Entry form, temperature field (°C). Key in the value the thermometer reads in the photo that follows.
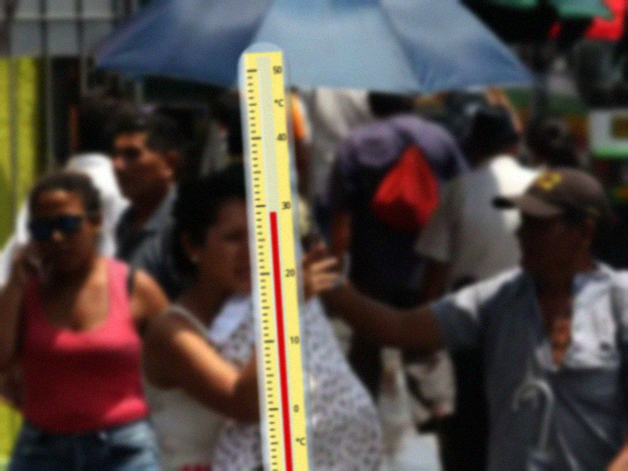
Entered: 29 °C
